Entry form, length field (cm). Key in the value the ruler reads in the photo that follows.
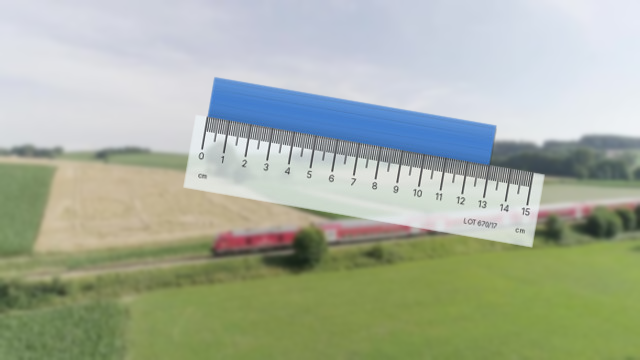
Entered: 13 cm
